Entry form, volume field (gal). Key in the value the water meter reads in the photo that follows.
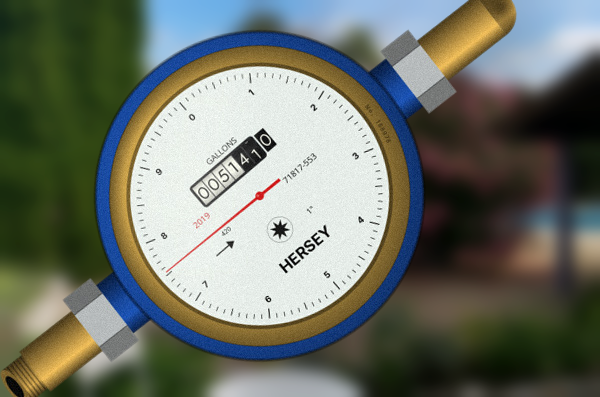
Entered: 51407.5 gal
